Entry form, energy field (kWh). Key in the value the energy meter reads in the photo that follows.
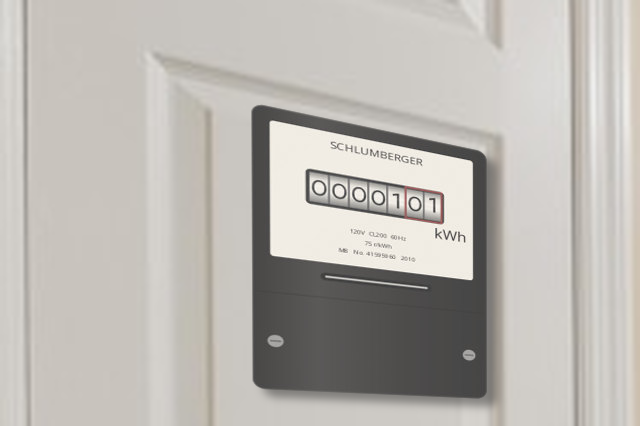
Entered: 1.01 kWh
